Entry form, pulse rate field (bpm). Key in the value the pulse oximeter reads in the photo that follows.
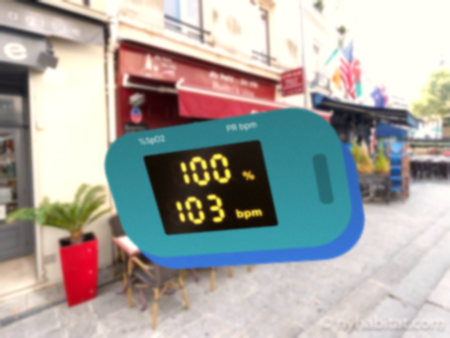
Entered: 103 bpm
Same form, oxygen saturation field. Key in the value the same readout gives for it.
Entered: 100 %
